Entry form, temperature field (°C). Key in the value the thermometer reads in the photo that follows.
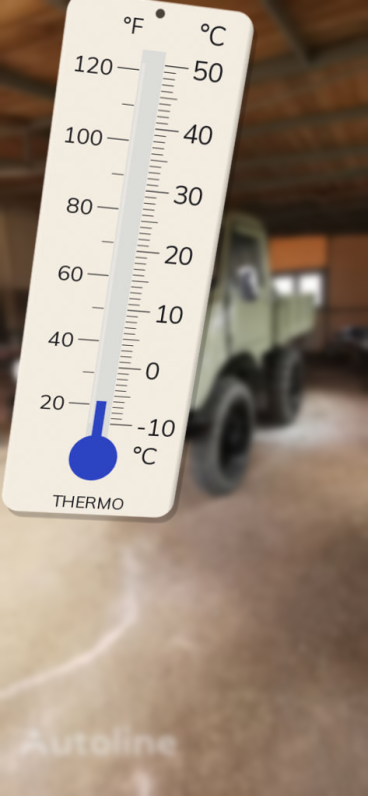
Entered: -6 °C
